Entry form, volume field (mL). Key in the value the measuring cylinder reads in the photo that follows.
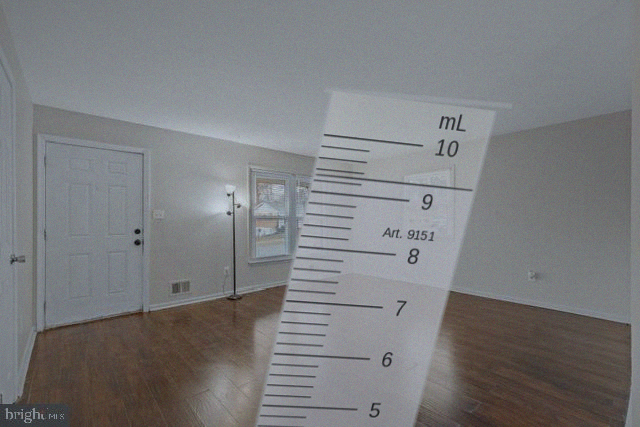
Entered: 9.3 mL
